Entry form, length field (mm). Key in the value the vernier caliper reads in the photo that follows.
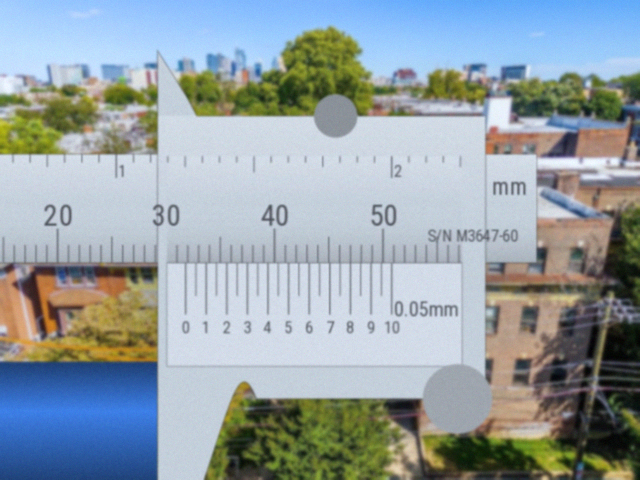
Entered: 31.8 mm
